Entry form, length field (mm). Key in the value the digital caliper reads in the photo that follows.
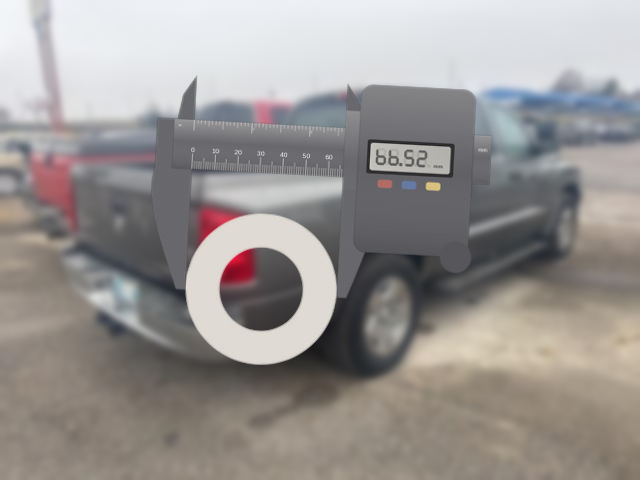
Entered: 66.52 mm
